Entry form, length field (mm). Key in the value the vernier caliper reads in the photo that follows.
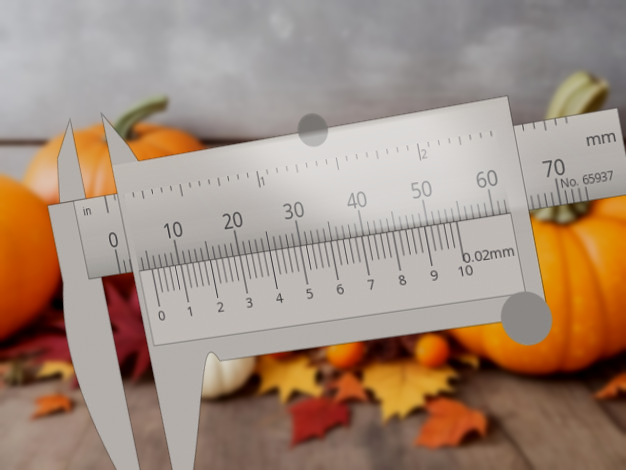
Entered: 5.4 mm
